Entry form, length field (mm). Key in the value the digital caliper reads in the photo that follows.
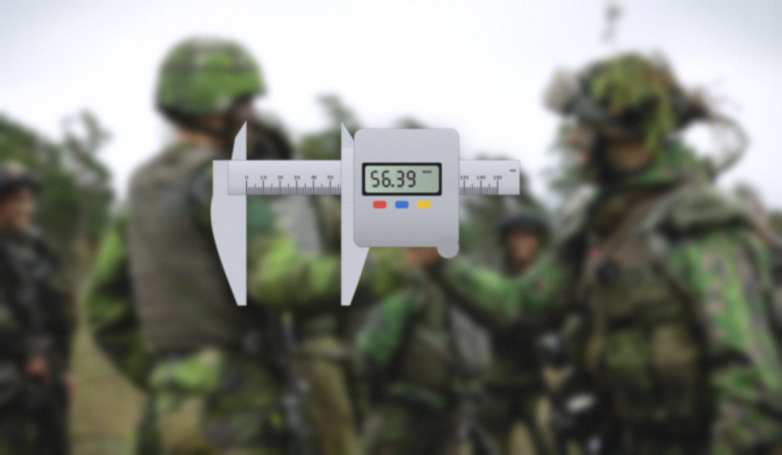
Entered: 56.39 mm
